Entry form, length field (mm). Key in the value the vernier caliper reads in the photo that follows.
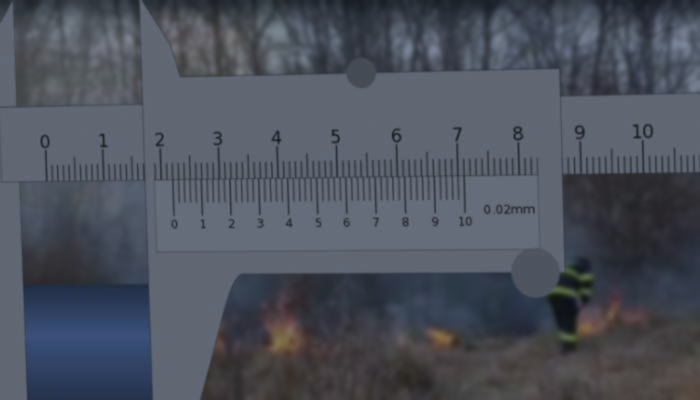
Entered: 22.0 mm
